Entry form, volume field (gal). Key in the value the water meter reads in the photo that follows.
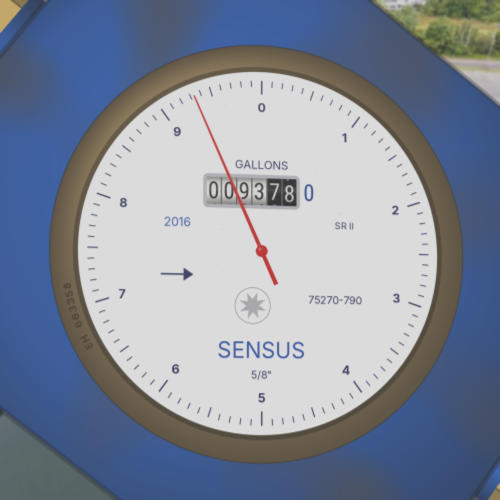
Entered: 93779.3 gal
